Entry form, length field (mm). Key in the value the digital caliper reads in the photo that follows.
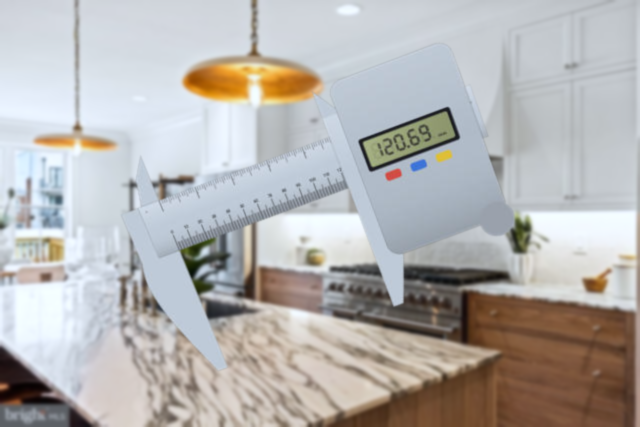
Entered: 120.69 mm
